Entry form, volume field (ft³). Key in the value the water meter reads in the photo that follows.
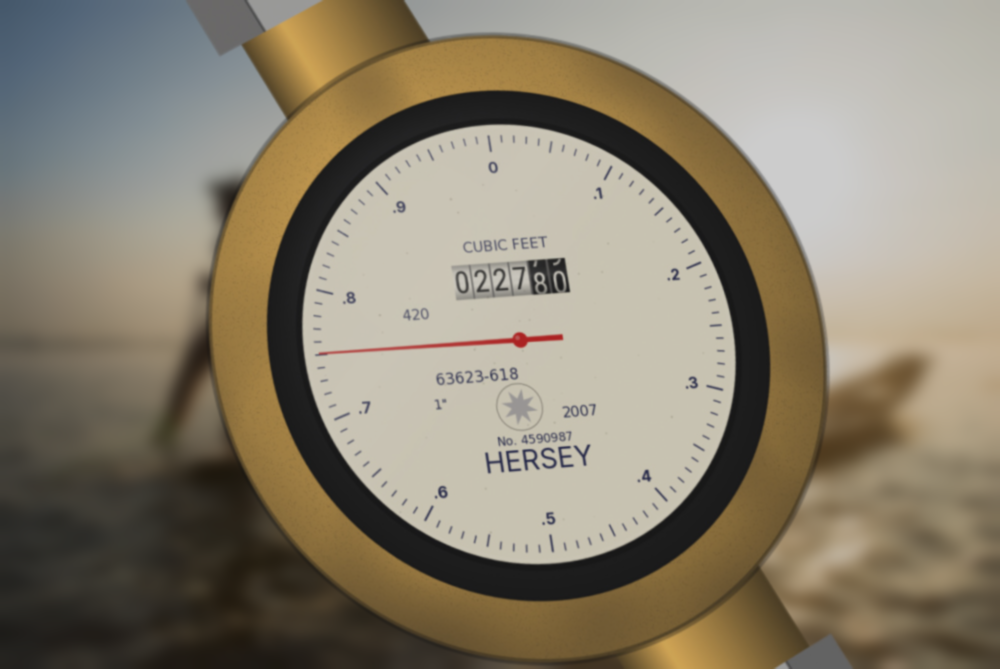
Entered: 22779.75 ft³
